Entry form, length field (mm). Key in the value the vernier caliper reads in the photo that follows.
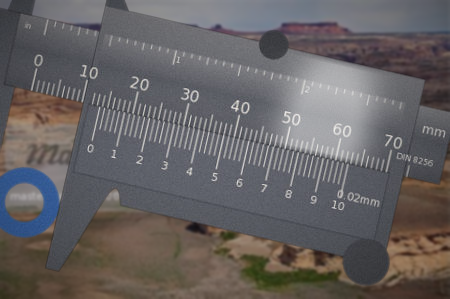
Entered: 13.5 mm
